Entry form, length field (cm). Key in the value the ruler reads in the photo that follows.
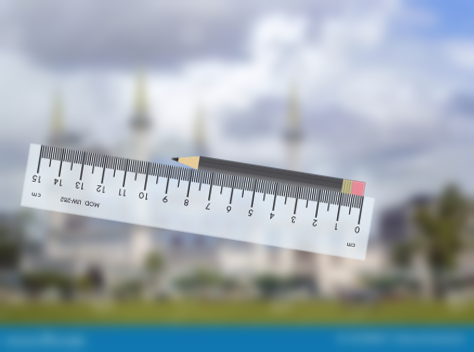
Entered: 9 cm
